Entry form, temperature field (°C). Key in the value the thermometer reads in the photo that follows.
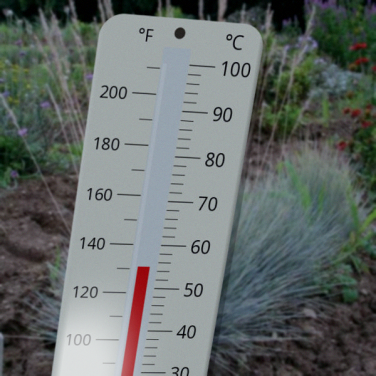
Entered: 55 °C
